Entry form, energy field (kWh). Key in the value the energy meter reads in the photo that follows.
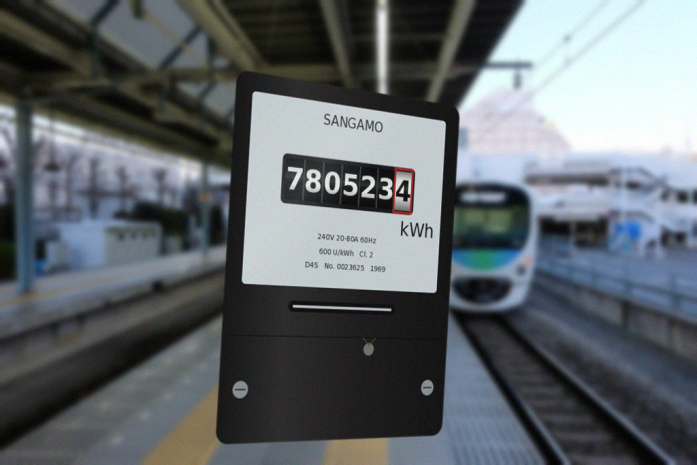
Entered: 780523.4 kWh
